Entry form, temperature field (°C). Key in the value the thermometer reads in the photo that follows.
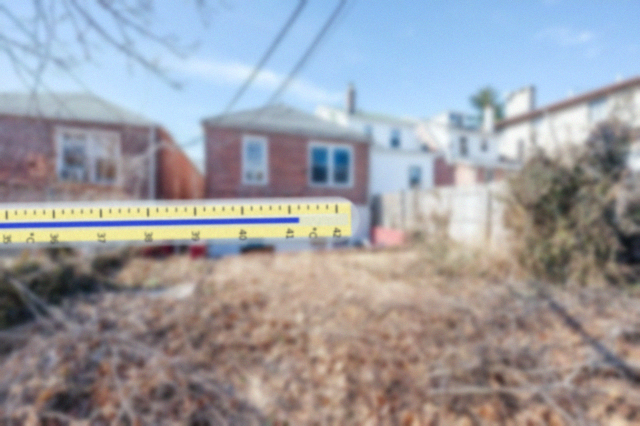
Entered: 41.2 °C
